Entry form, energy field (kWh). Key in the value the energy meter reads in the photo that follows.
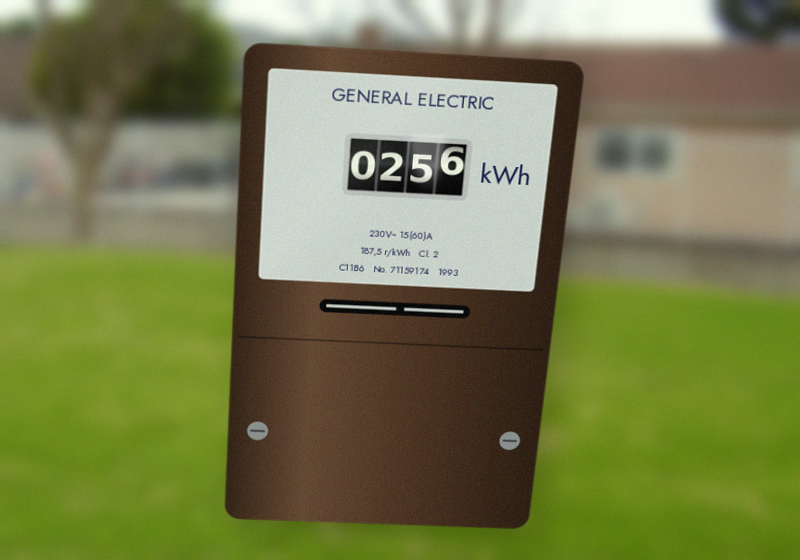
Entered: 256 kWh
